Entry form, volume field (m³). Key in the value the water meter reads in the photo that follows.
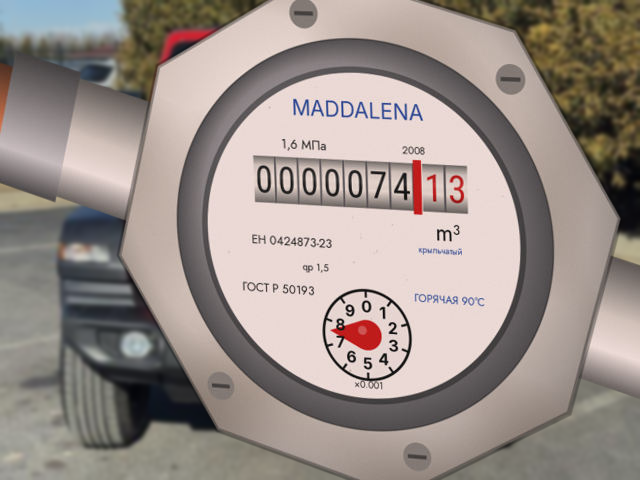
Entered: 74.137 m³
